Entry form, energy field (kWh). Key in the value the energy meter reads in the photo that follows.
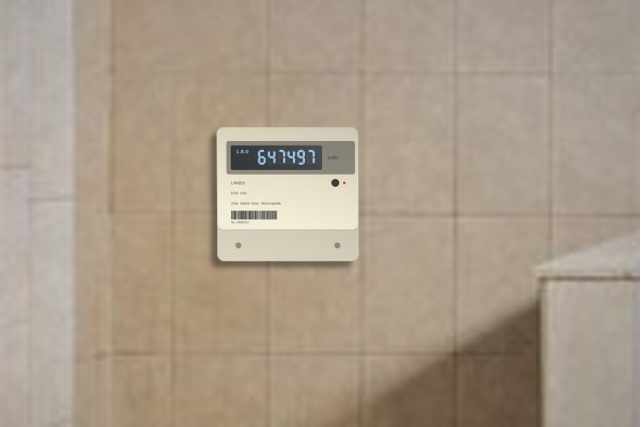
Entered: 647497 kWh
